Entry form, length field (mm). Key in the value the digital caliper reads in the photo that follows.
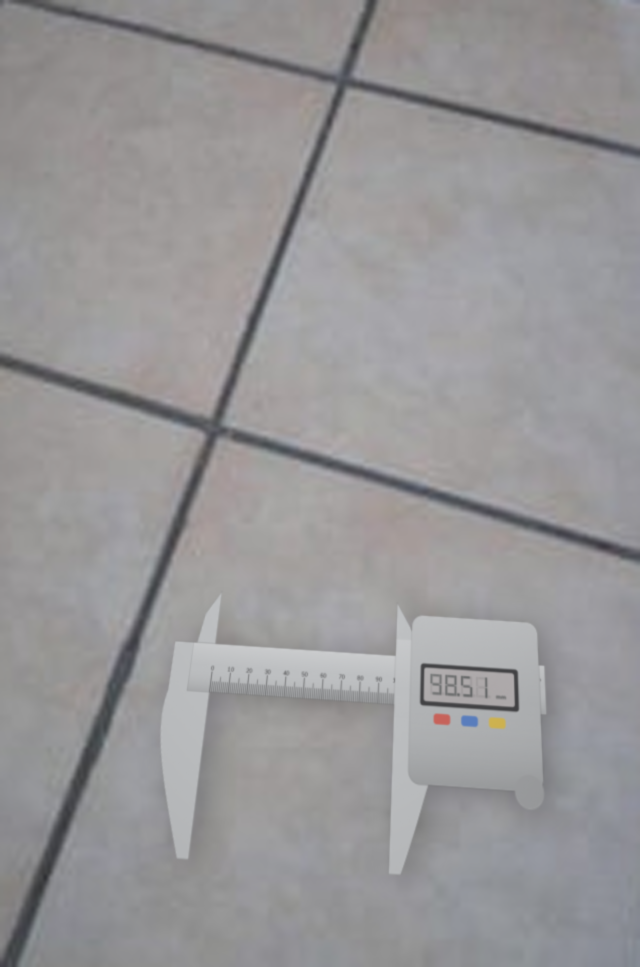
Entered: 98.51 mm
